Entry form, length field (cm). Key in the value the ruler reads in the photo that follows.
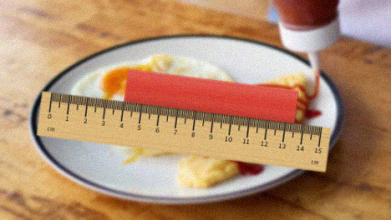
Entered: 9.5 cm
